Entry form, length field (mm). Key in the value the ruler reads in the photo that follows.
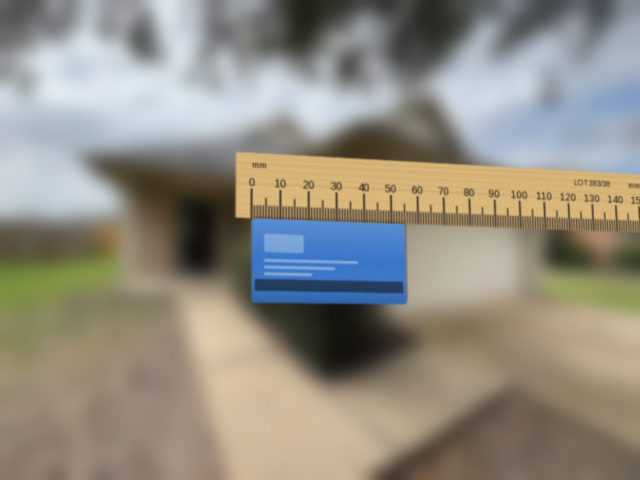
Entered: 55 mm
